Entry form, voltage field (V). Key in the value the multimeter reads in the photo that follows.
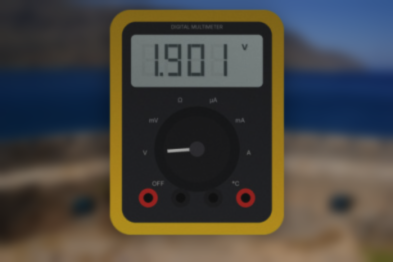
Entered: 1.901 V
